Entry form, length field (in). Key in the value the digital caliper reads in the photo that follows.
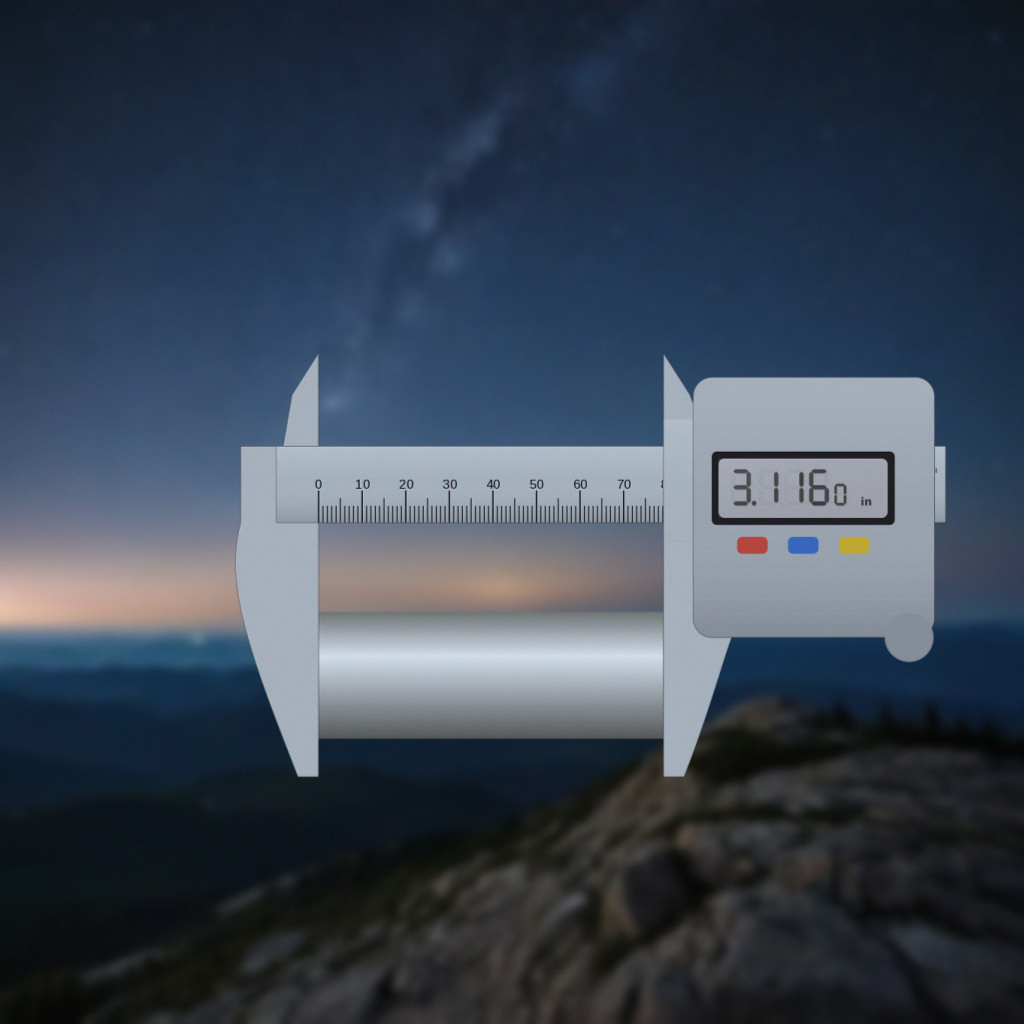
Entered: 3.1160 in
